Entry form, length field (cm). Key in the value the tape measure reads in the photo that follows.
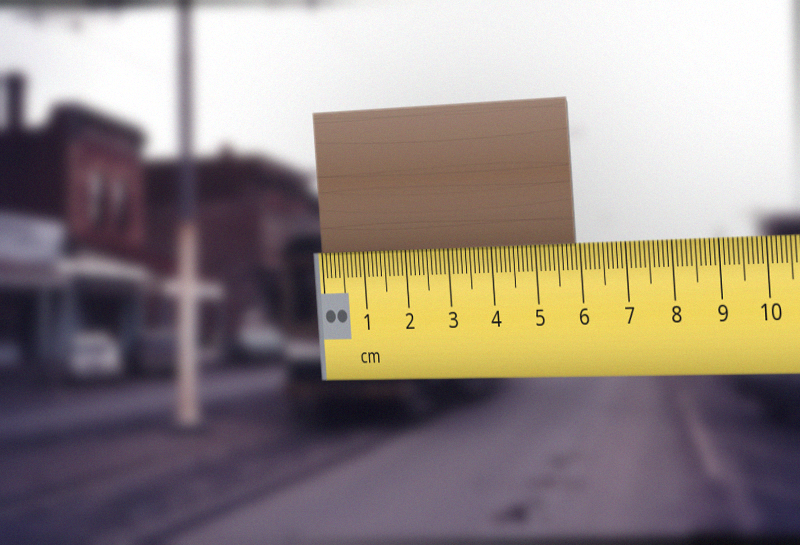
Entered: 5.9 cm
